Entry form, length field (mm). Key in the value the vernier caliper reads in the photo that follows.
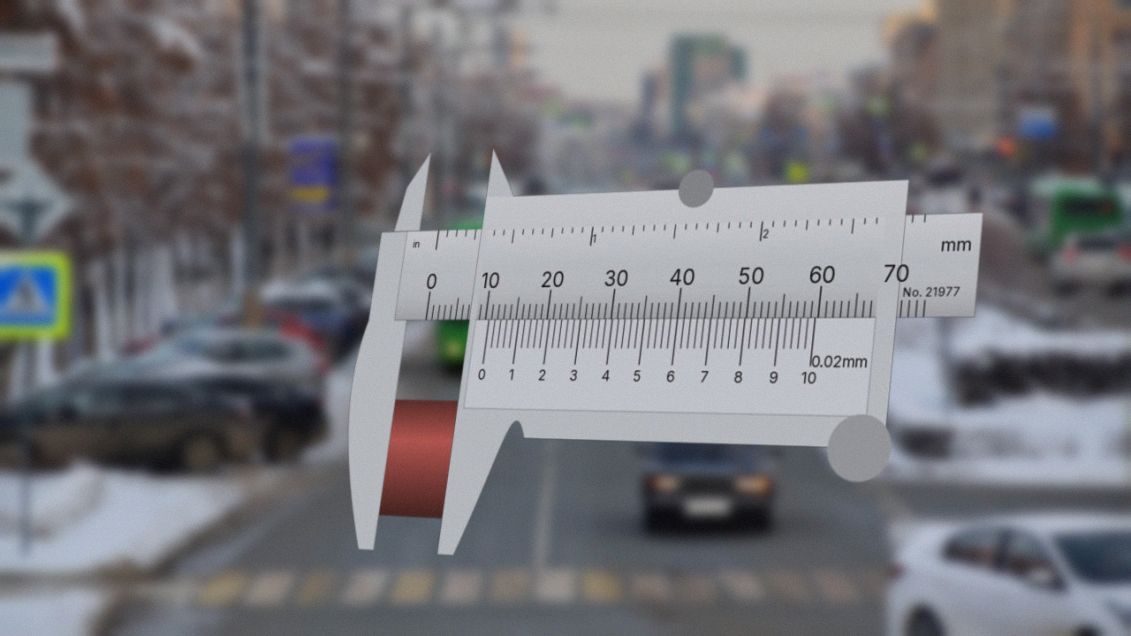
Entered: 10.6 mm
